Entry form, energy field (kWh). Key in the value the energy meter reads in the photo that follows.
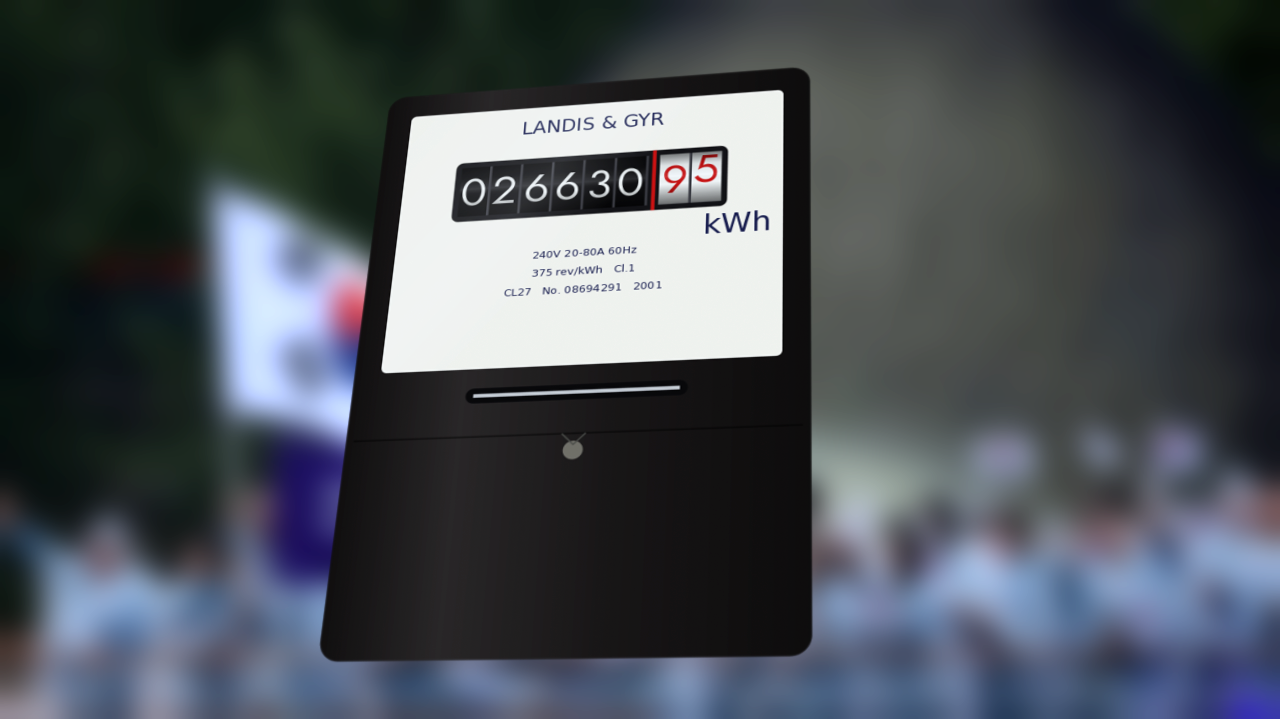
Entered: 26630.95 kWh
